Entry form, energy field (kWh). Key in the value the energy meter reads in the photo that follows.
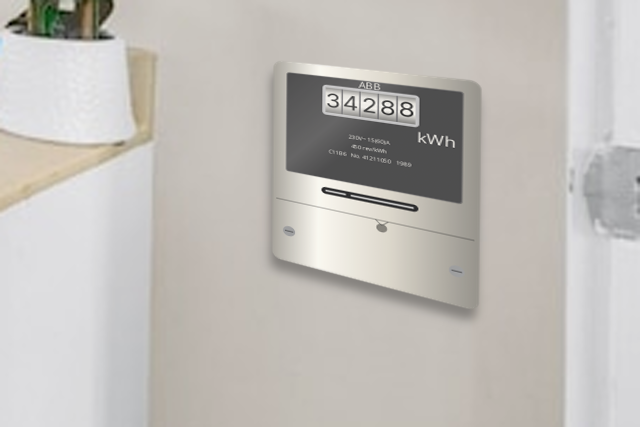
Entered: 34288 kWh
